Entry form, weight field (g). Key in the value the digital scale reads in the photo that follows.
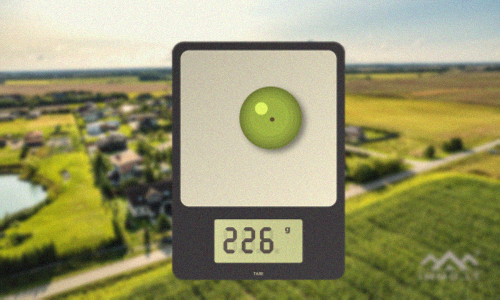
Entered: 226 g
